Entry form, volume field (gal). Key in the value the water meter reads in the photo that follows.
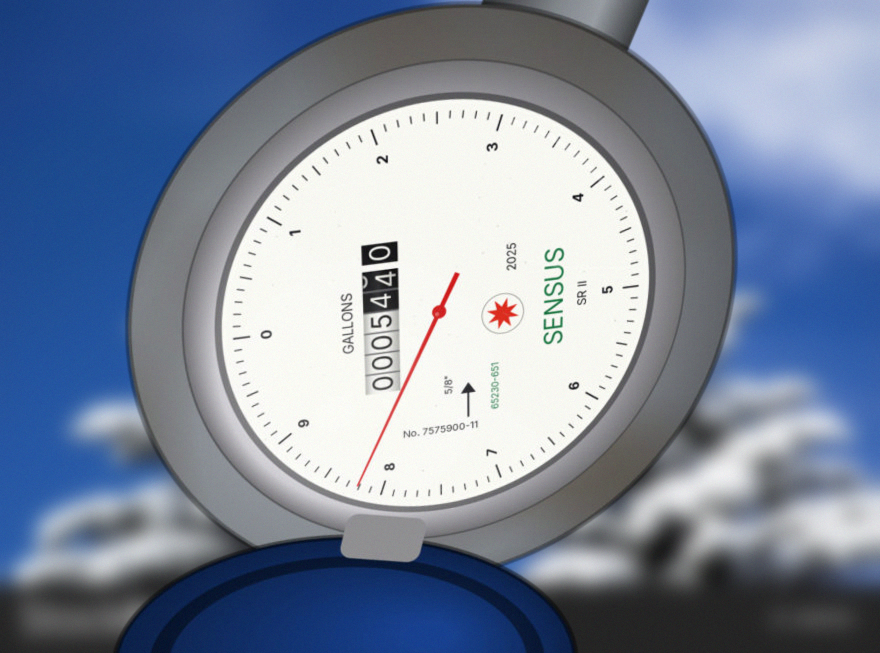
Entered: 5438.2 gal
